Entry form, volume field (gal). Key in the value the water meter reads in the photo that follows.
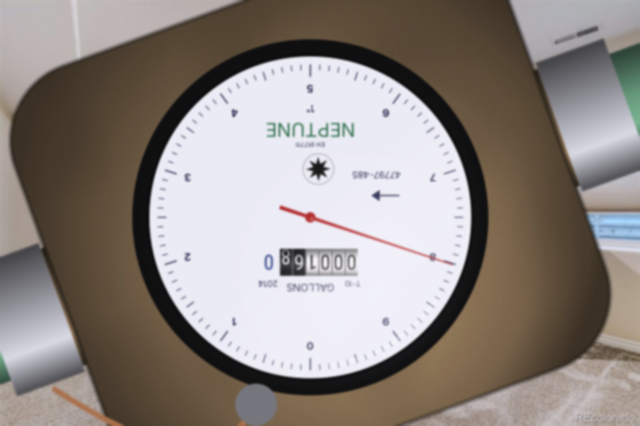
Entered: 1678.0 gal
